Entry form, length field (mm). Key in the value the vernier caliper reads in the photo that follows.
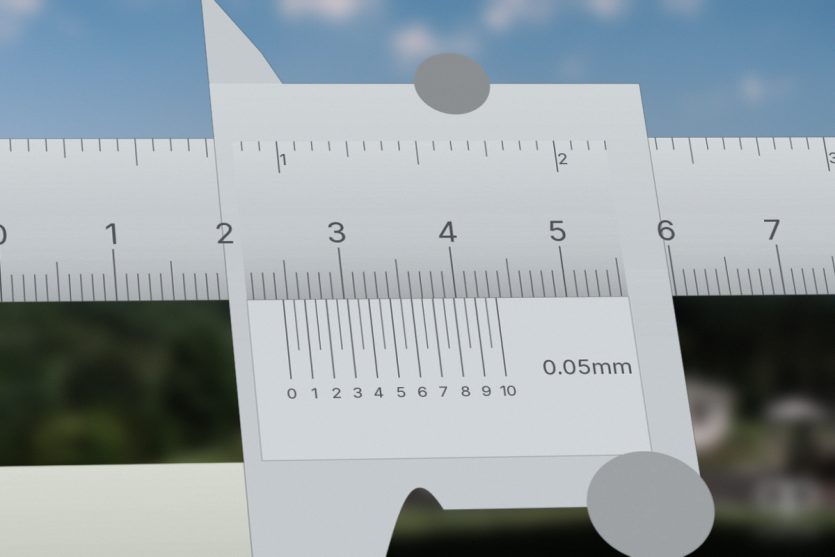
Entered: 24.6 mm
